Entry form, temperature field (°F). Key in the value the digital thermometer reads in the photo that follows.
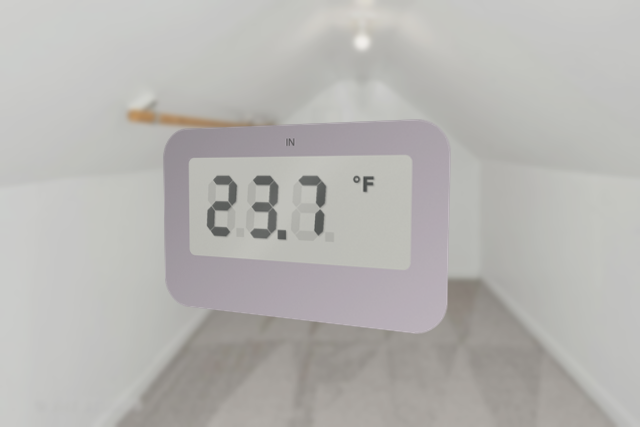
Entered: 23.7 °F
